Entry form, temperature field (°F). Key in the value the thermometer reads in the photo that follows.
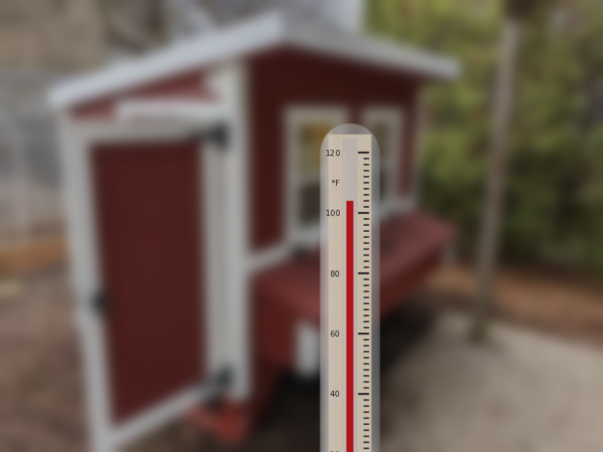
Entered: 104 °F
